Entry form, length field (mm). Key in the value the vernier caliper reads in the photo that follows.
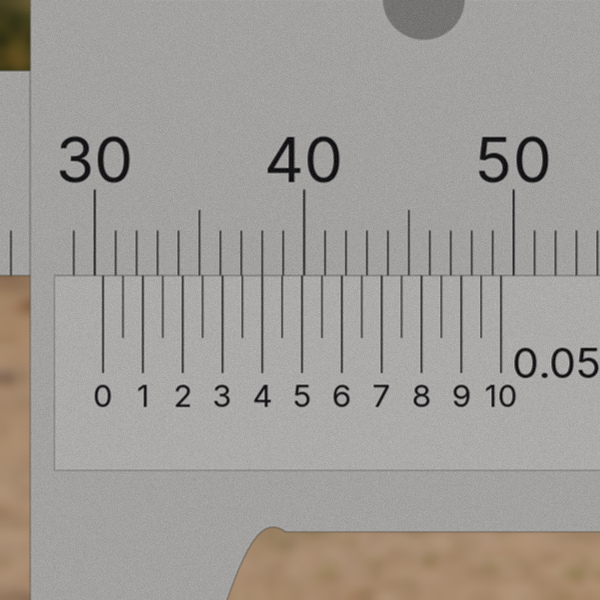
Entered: 30.4 mm
